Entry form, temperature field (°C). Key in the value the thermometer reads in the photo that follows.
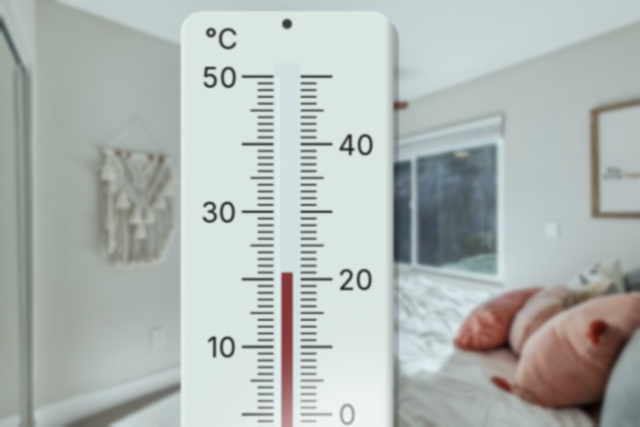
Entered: 21 °C
